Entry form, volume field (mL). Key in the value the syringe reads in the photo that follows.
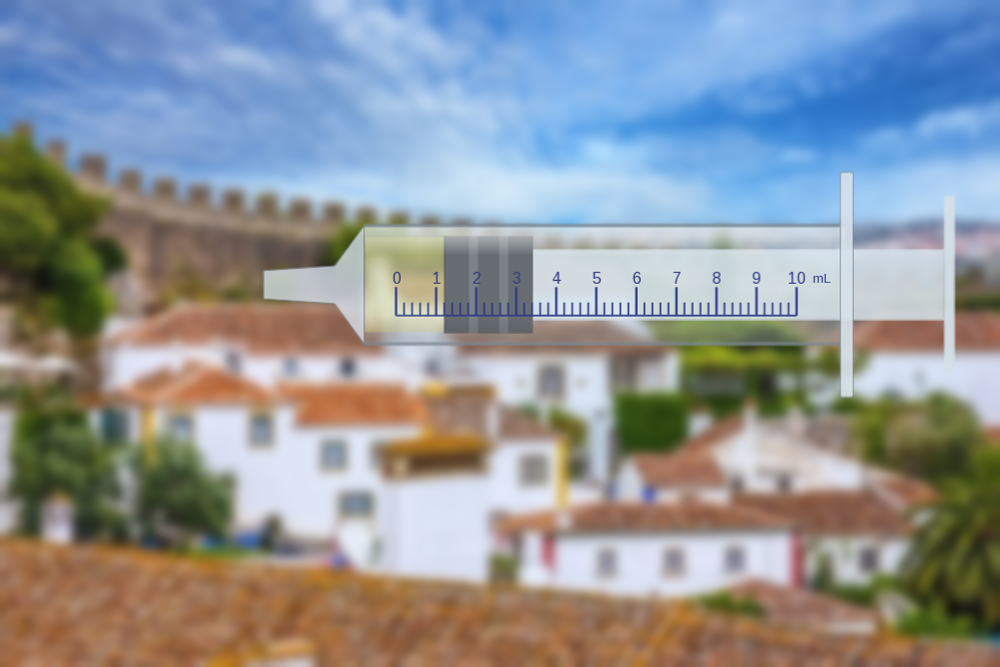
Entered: 1.2 mL
